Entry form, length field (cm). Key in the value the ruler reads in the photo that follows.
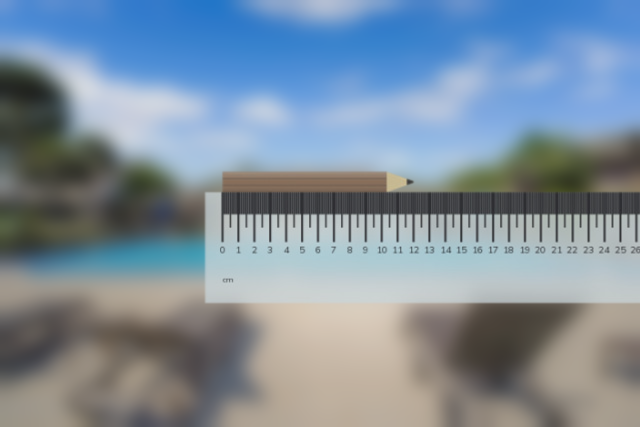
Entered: 12 cm
